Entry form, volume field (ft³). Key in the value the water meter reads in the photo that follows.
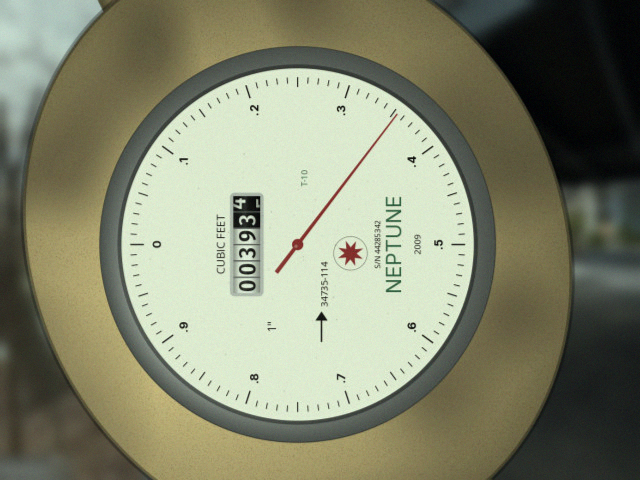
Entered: 3934.35 ft³
